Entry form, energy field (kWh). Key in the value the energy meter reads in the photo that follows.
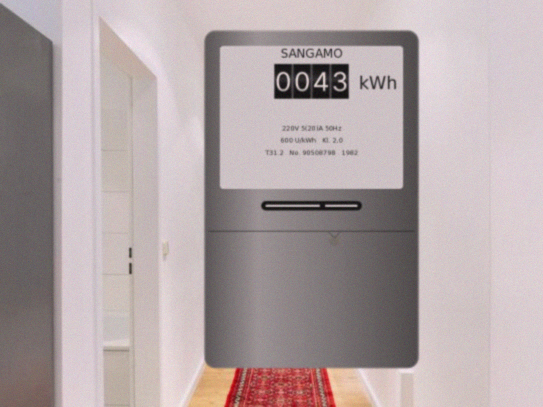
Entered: 43 kWh
